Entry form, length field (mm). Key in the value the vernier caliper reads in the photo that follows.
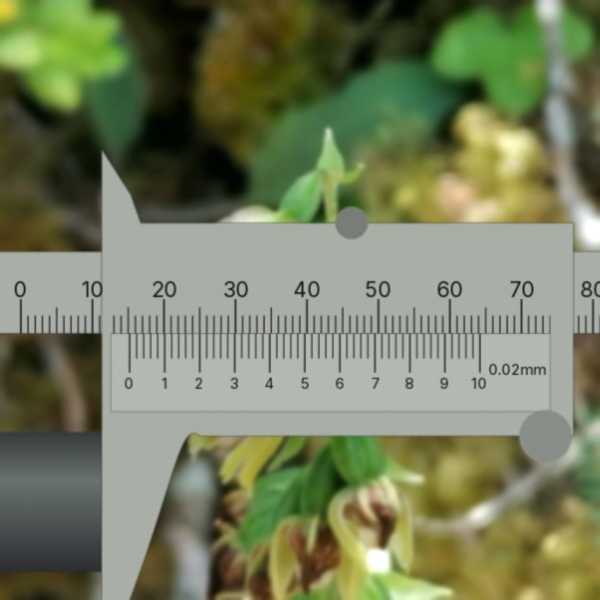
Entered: 15.2 mm
